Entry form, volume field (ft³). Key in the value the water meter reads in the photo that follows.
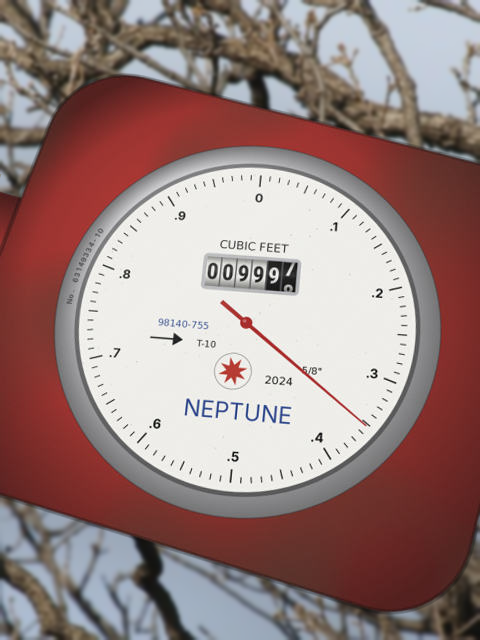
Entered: 9997.35 ft³
